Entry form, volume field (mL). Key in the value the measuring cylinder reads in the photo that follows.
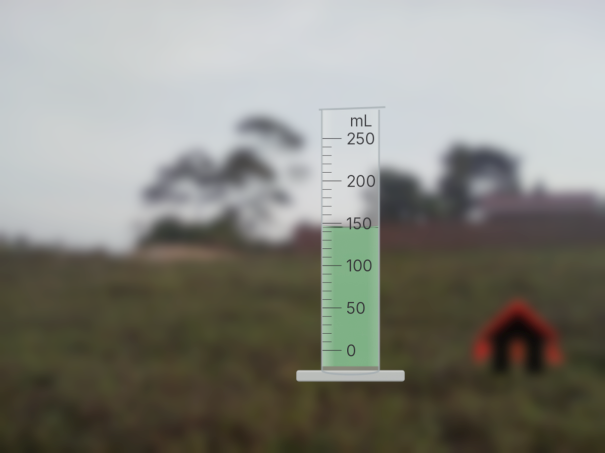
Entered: 145 mL
